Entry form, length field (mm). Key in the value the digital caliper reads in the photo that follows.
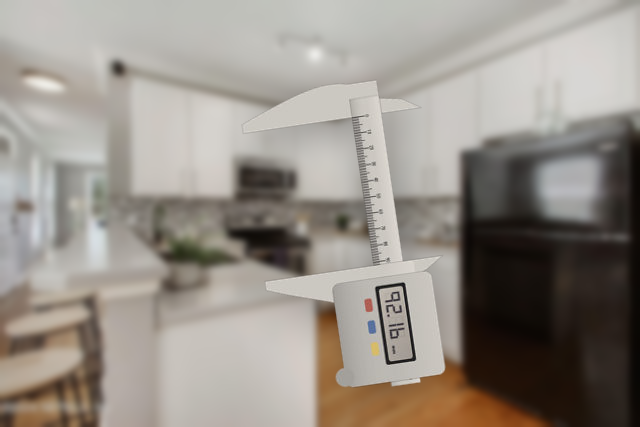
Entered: 92.16 mm
